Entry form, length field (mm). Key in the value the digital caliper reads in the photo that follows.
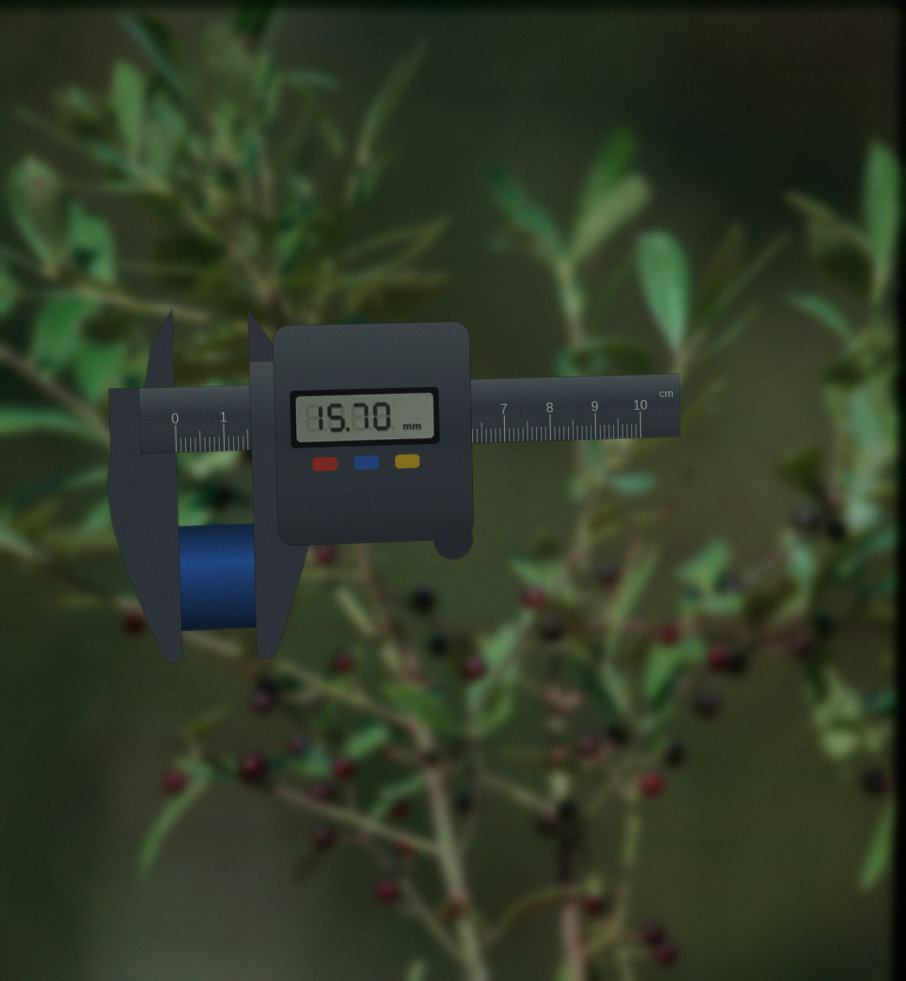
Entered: 15.70 mm
